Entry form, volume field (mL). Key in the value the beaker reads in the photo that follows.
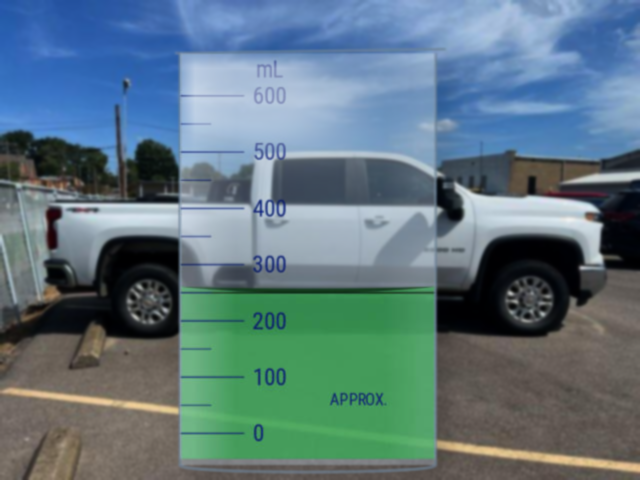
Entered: 250 mL
